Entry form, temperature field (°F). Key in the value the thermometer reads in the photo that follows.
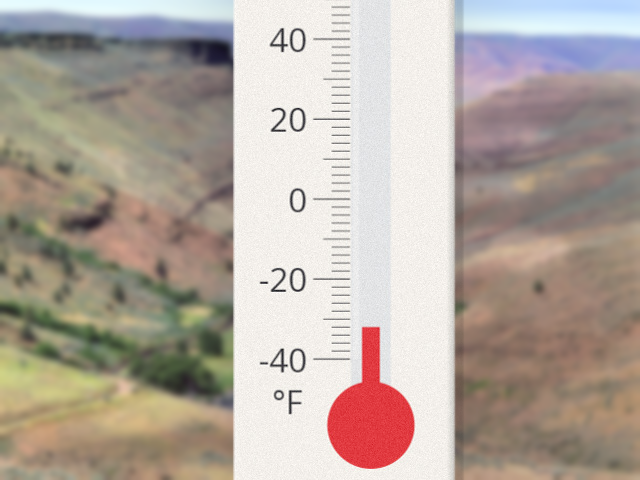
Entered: -32 °F
